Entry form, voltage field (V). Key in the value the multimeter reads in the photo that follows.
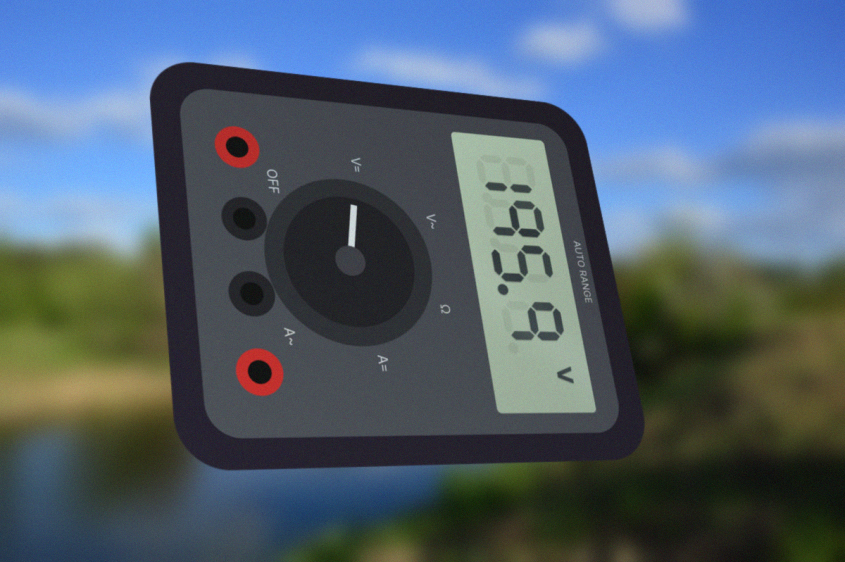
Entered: 195.9 V
